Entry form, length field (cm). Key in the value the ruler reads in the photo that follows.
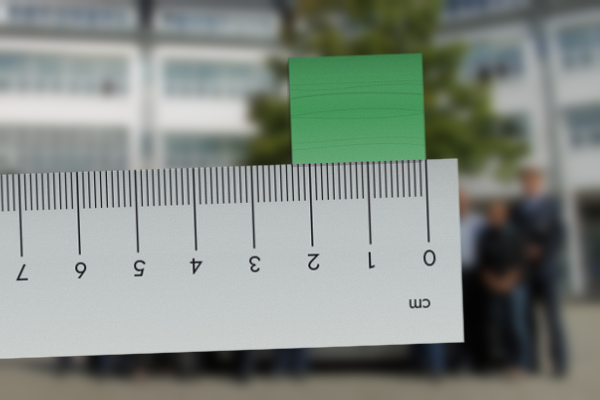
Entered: 2.3 cm
